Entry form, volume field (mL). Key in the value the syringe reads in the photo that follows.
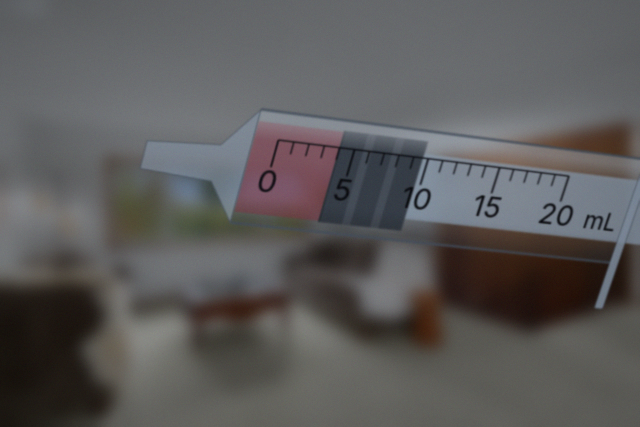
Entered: 4 mL
